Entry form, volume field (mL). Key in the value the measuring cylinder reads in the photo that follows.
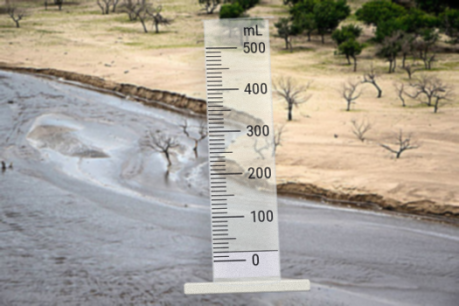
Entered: 20 mL
